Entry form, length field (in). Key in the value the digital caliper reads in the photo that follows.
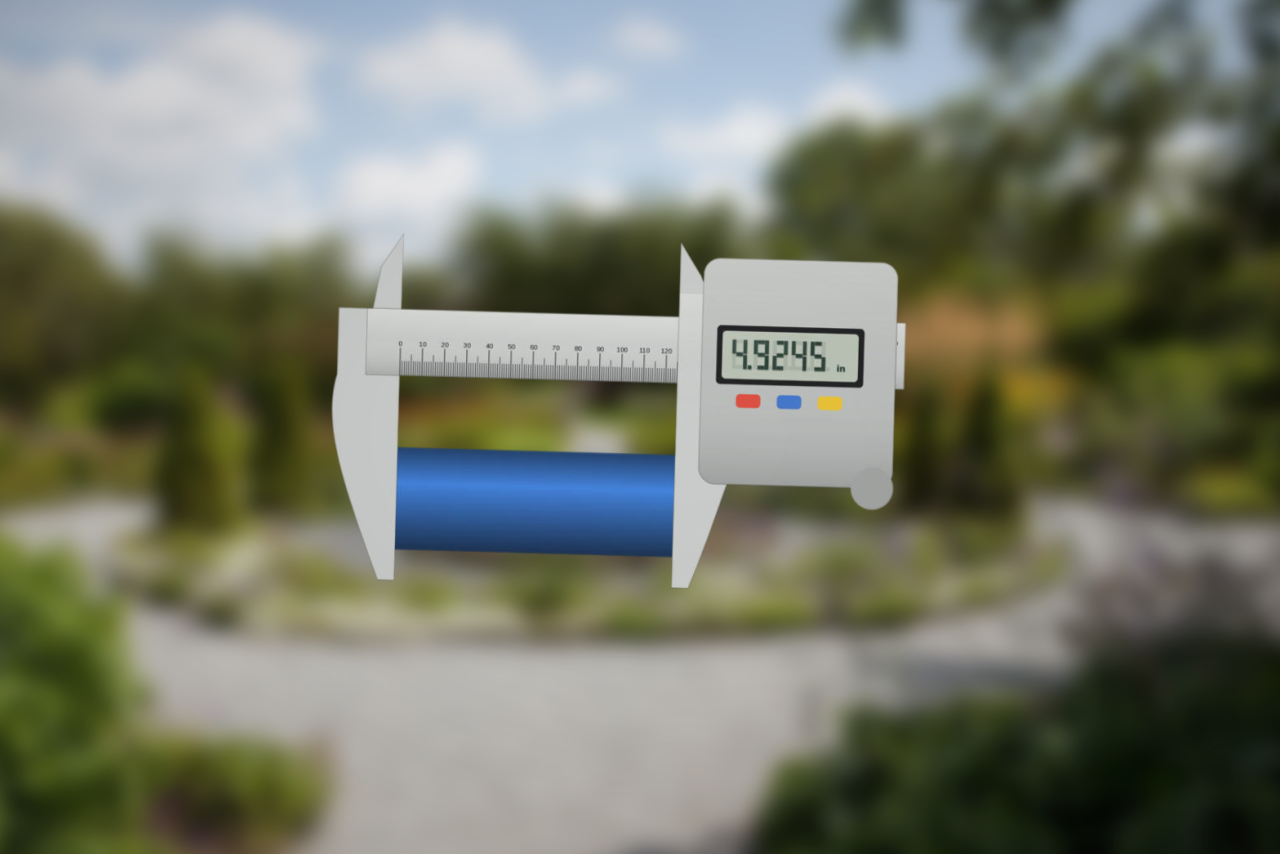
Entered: 4.9245 in
